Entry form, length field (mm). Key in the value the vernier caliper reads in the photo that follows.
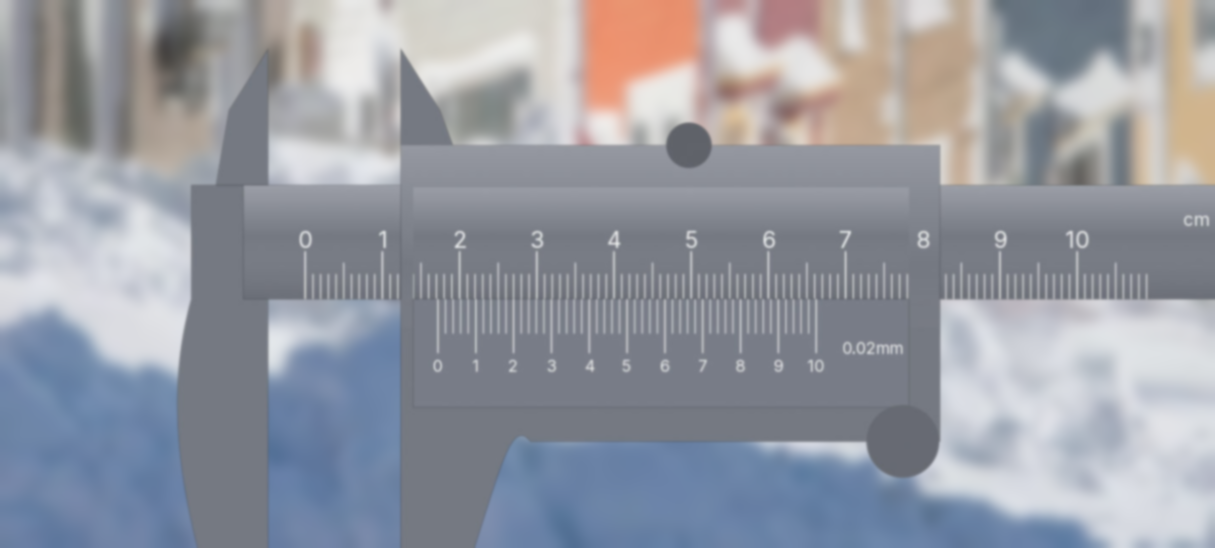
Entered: 17.2 mm
